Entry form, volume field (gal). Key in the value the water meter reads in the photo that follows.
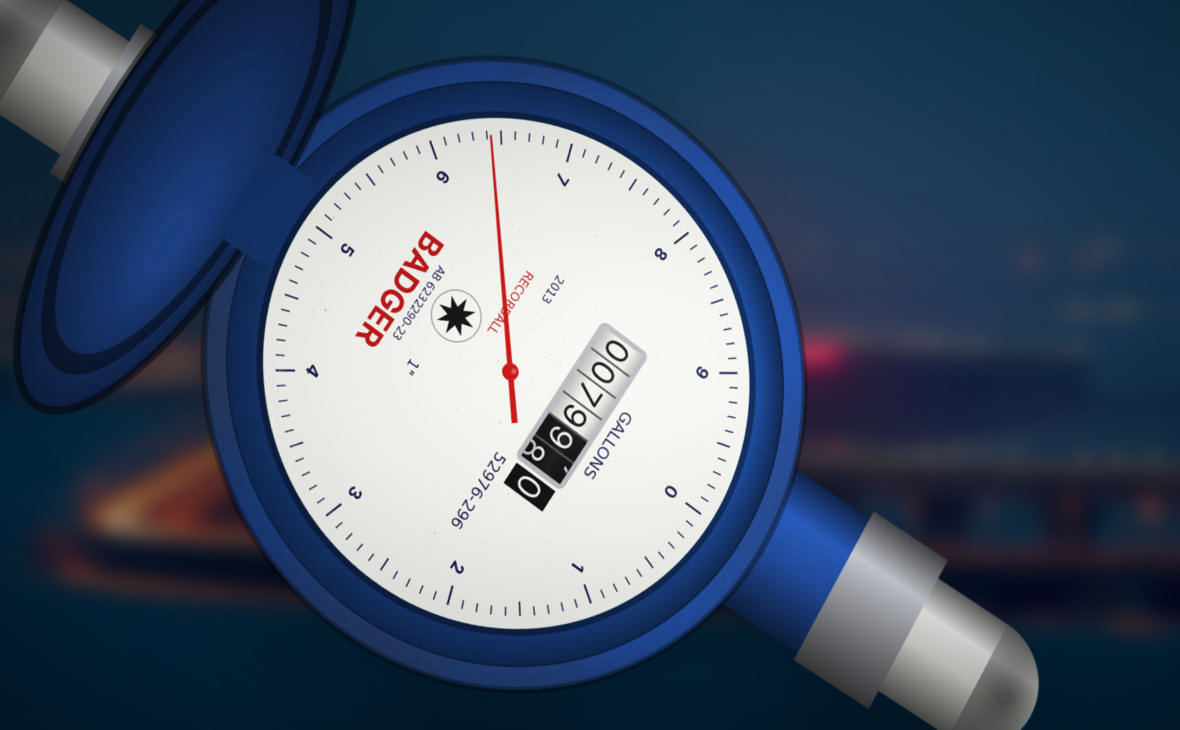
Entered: 79976.4 gal
